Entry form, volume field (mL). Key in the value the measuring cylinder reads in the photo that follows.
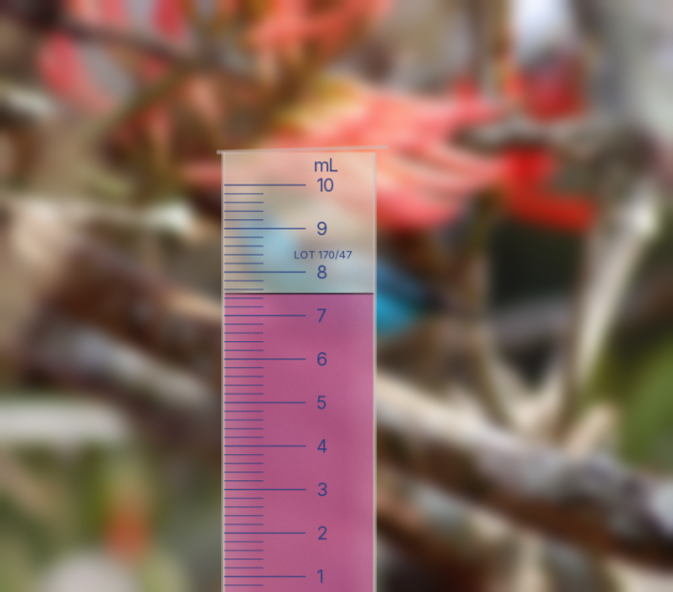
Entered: 7.5 mL
